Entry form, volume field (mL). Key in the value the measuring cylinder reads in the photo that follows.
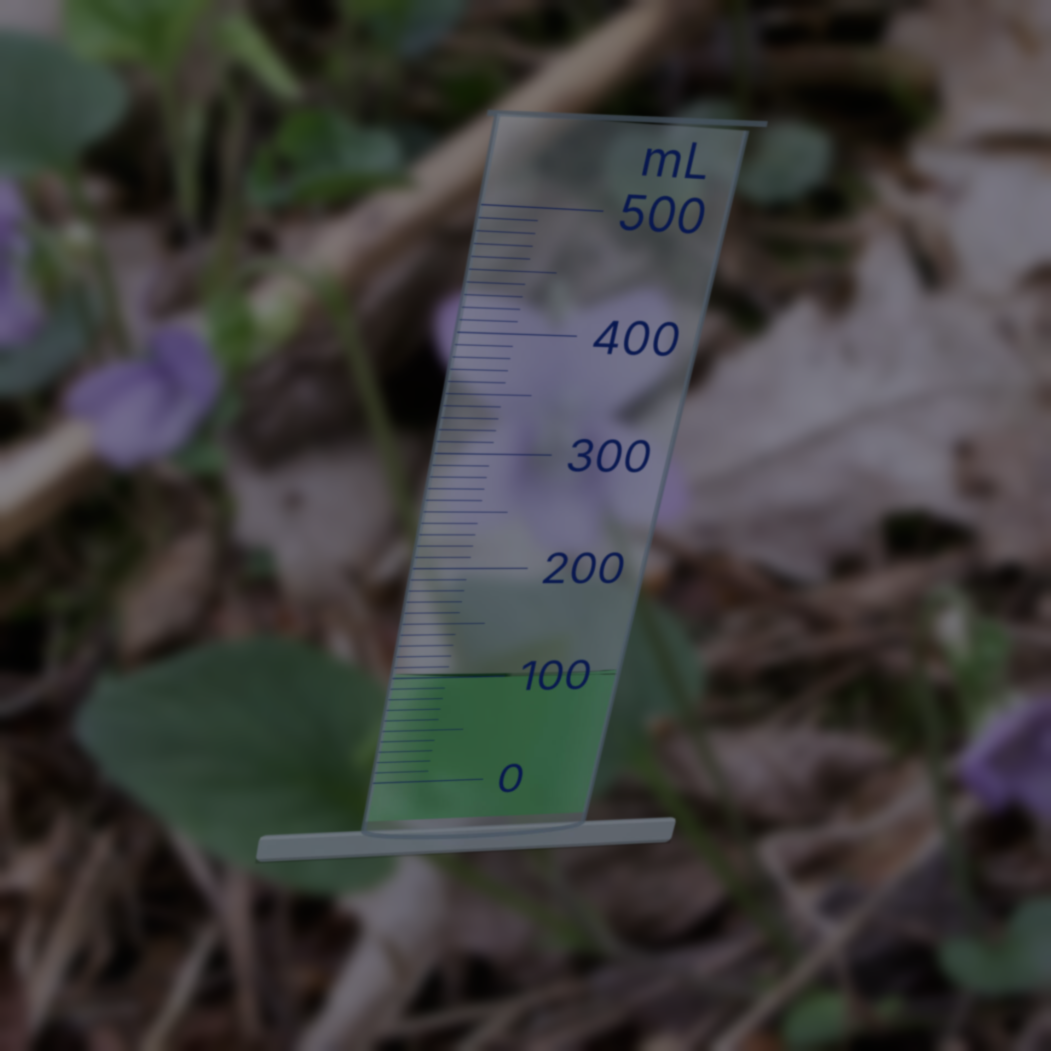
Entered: 100 mL
